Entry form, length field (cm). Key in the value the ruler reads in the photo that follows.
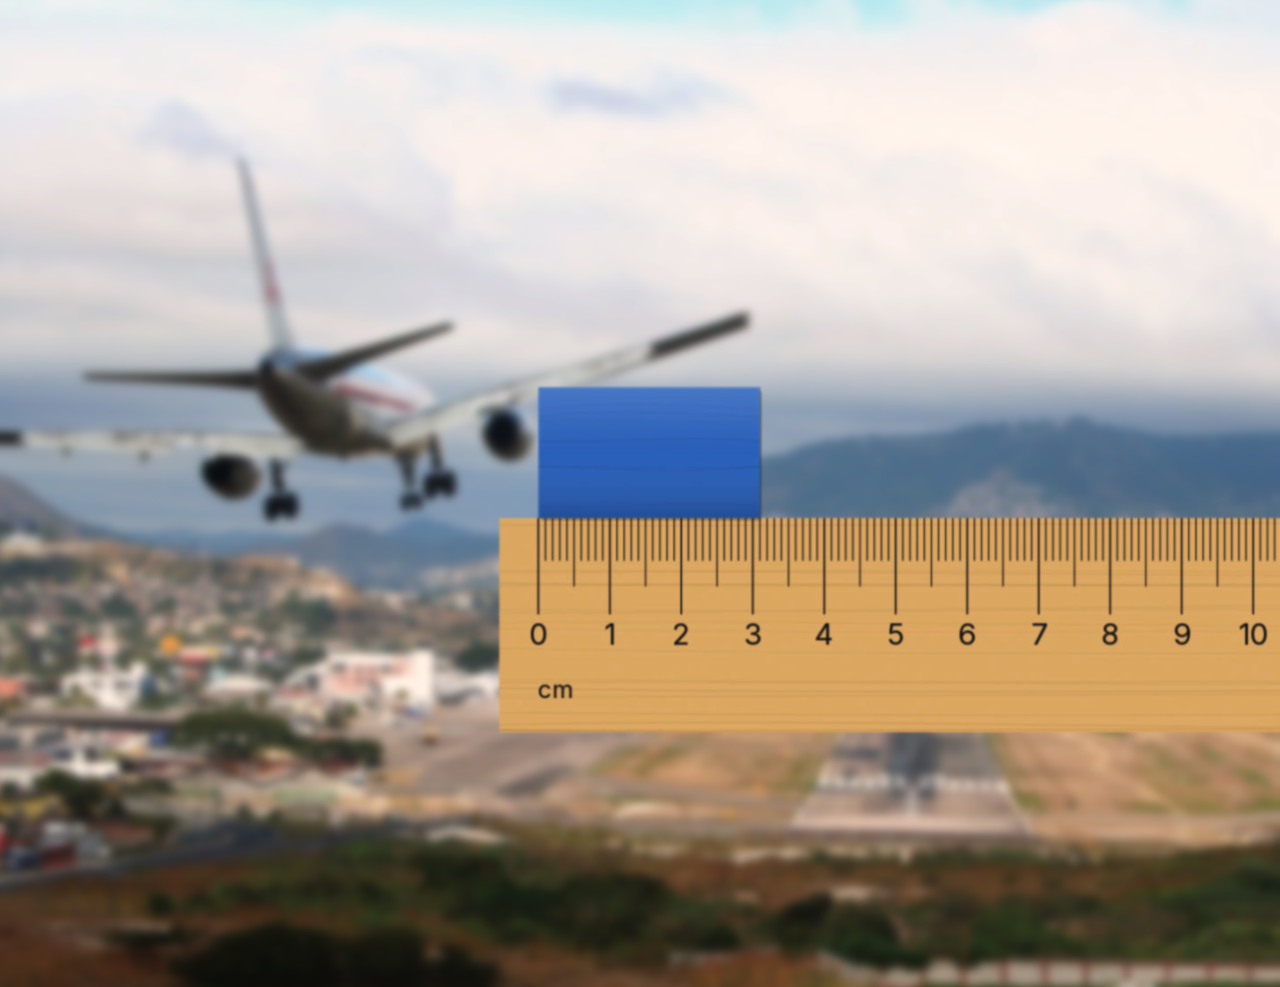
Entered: 3.1 cm
